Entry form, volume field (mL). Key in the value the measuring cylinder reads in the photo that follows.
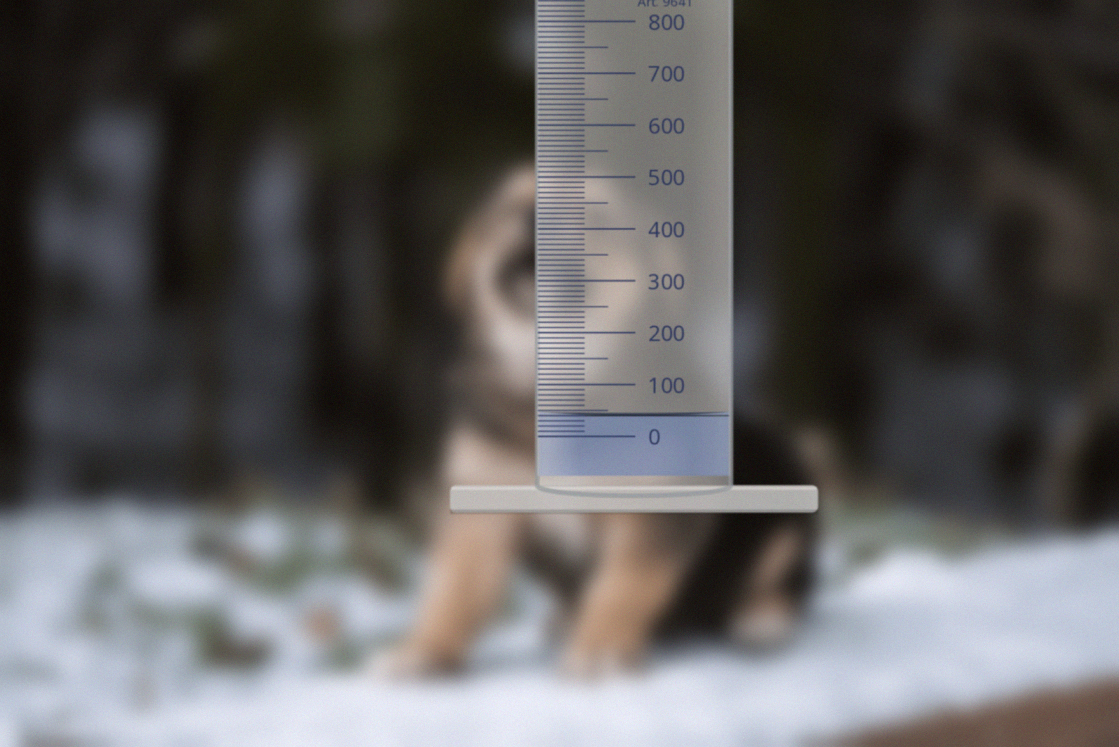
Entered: 40 mL
